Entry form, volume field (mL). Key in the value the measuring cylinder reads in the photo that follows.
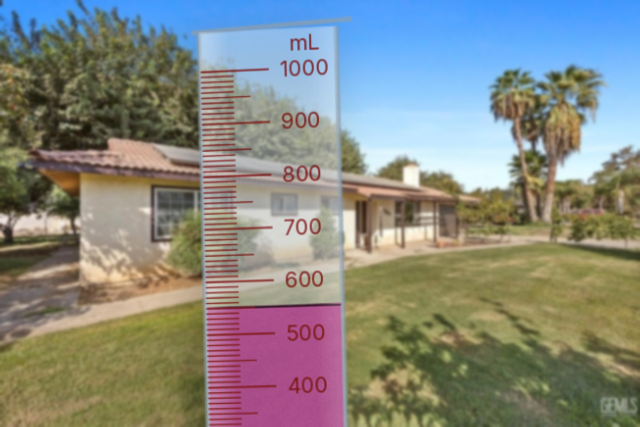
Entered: 550 mL
